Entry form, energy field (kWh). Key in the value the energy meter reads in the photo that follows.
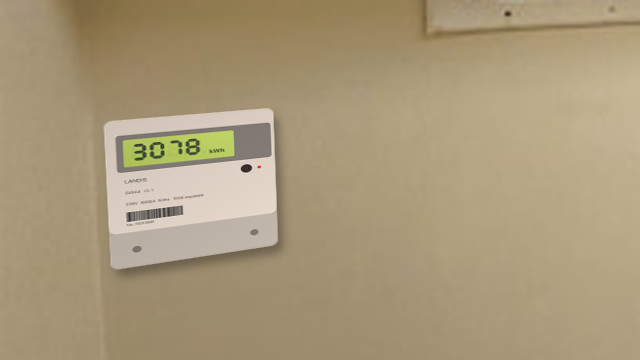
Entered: 3078 kWh
